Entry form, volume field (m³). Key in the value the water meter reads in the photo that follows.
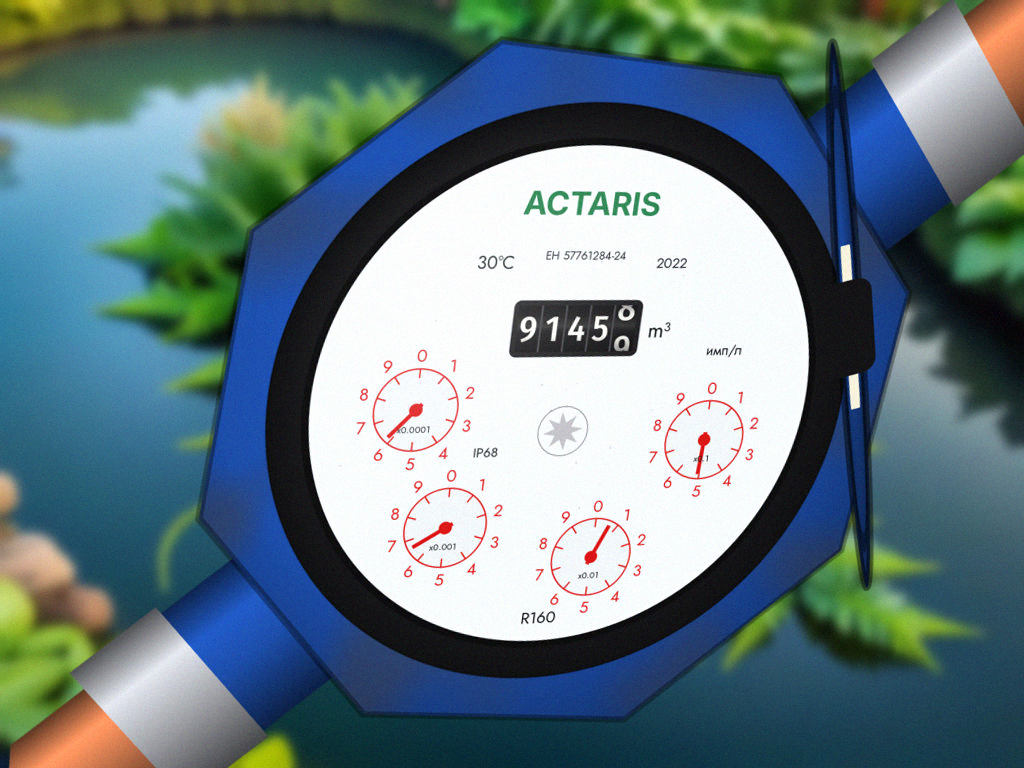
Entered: 91458.5066 m³
